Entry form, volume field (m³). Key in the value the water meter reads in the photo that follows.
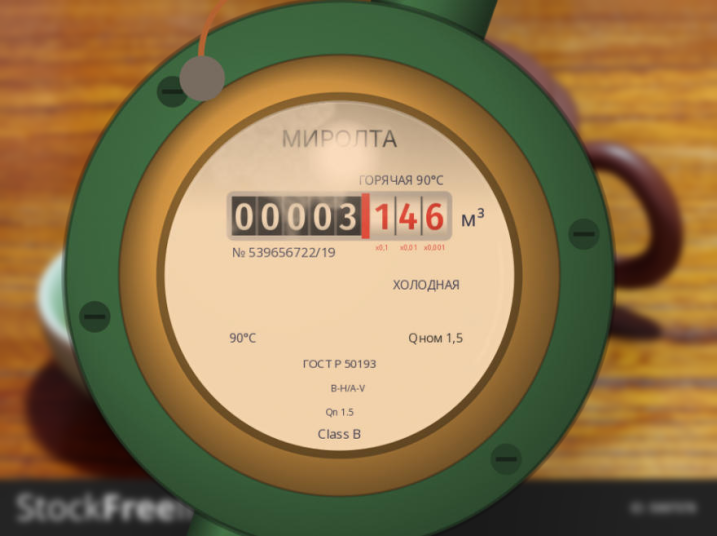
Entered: 3.146 m³
